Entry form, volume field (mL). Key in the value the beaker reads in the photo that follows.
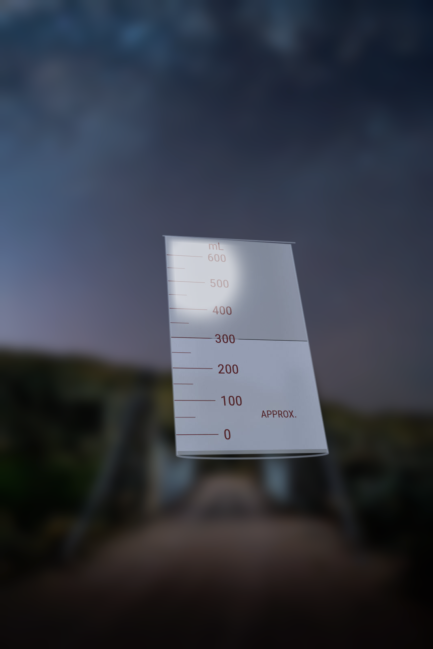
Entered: 300 mL
